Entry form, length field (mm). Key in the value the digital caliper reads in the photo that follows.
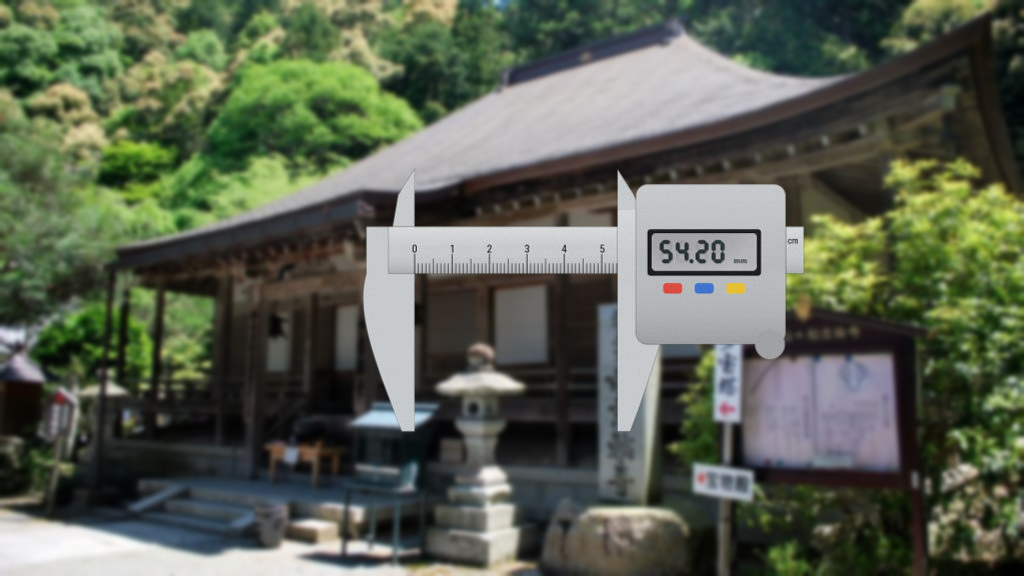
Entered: 54.20 mm
